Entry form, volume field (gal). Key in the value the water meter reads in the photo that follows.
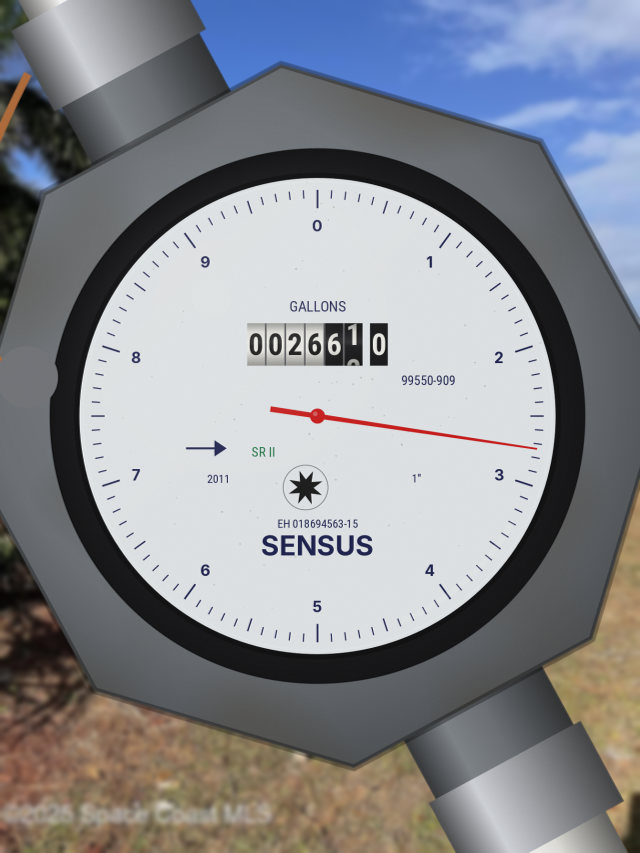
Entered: 26612.7 gal
